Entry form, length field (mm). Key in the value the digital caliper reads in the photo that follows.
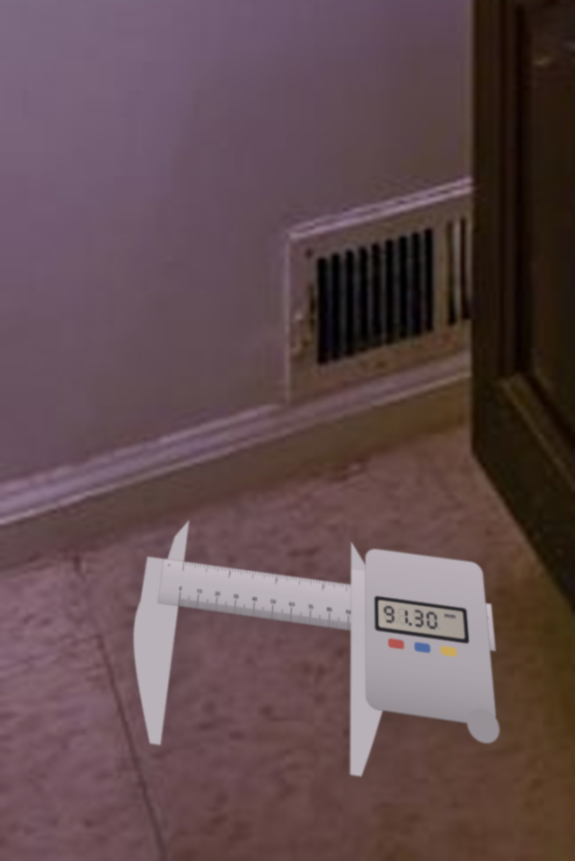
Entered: 91.30 mm
